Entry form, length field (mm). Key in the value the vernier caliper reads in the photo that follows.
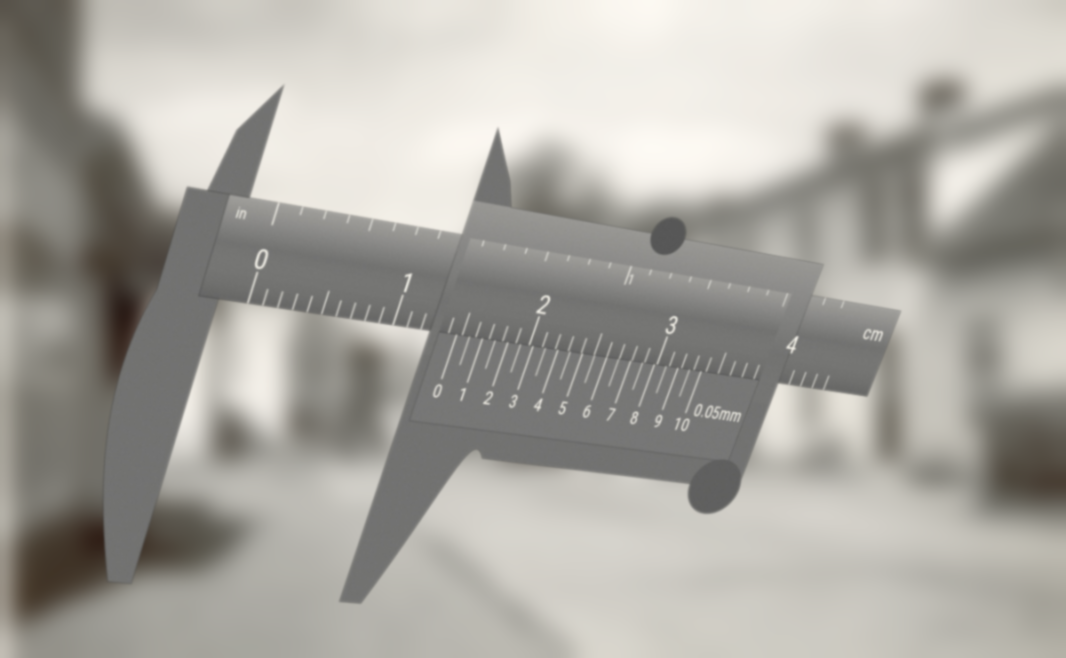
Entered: 14.6 mm
